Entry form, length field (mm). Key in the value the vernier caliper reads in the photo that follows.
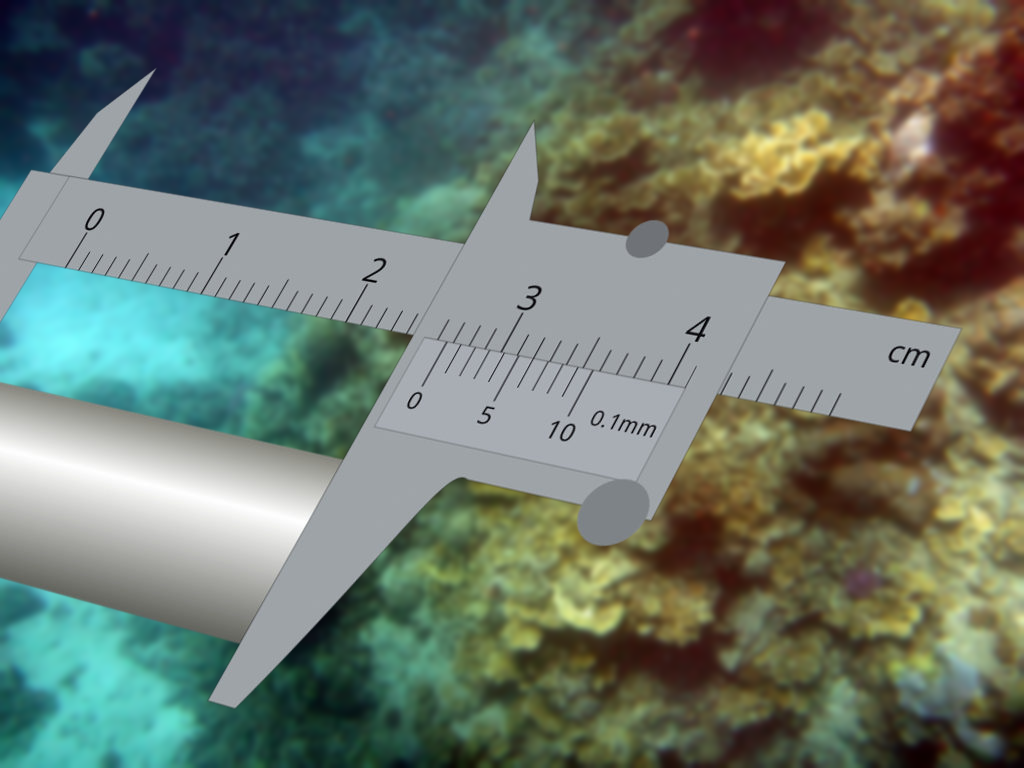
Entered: 26.6 mm
